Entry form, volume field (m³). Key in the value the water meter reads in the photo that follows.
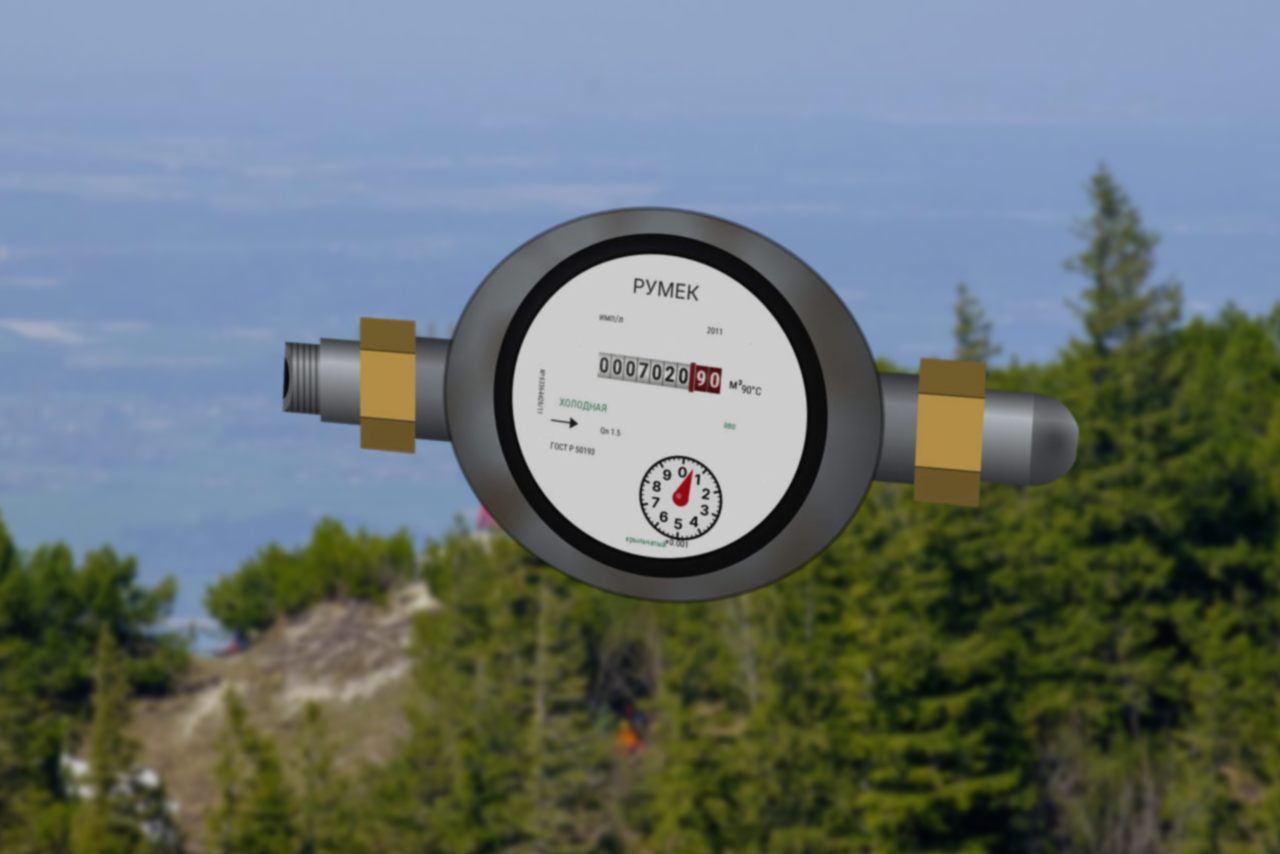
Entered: 7020.900 m³
